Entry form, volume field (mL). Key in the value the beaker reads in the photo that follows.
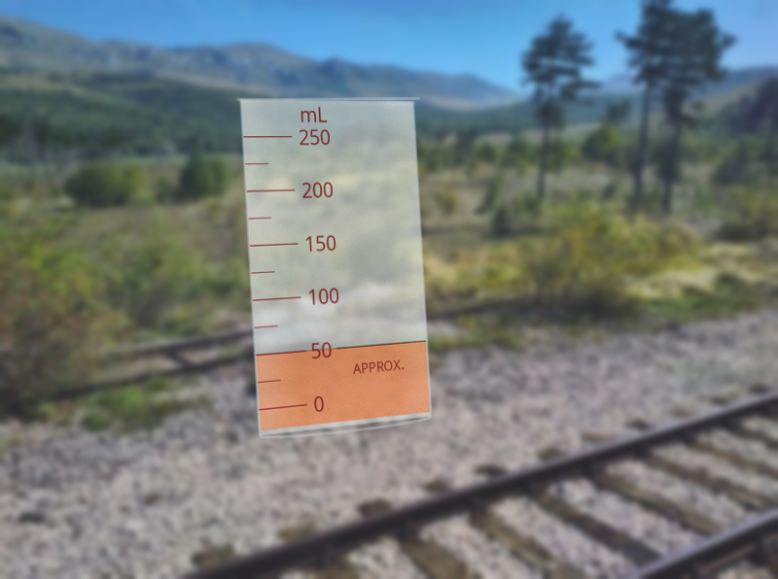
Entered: 50 mL
